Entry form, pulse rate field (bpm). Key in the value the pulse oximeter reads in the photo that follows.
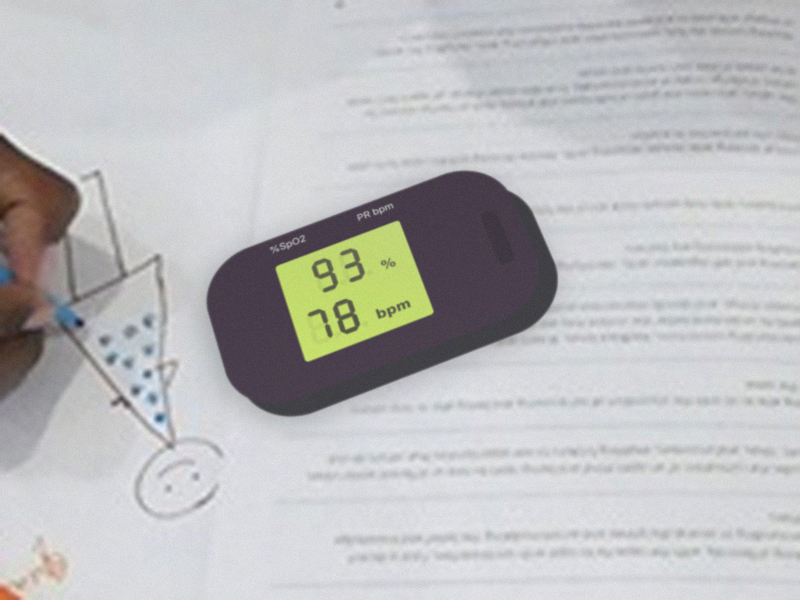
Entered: 78 bpm
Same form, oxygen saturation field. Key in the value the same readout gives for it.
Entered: 93 %
